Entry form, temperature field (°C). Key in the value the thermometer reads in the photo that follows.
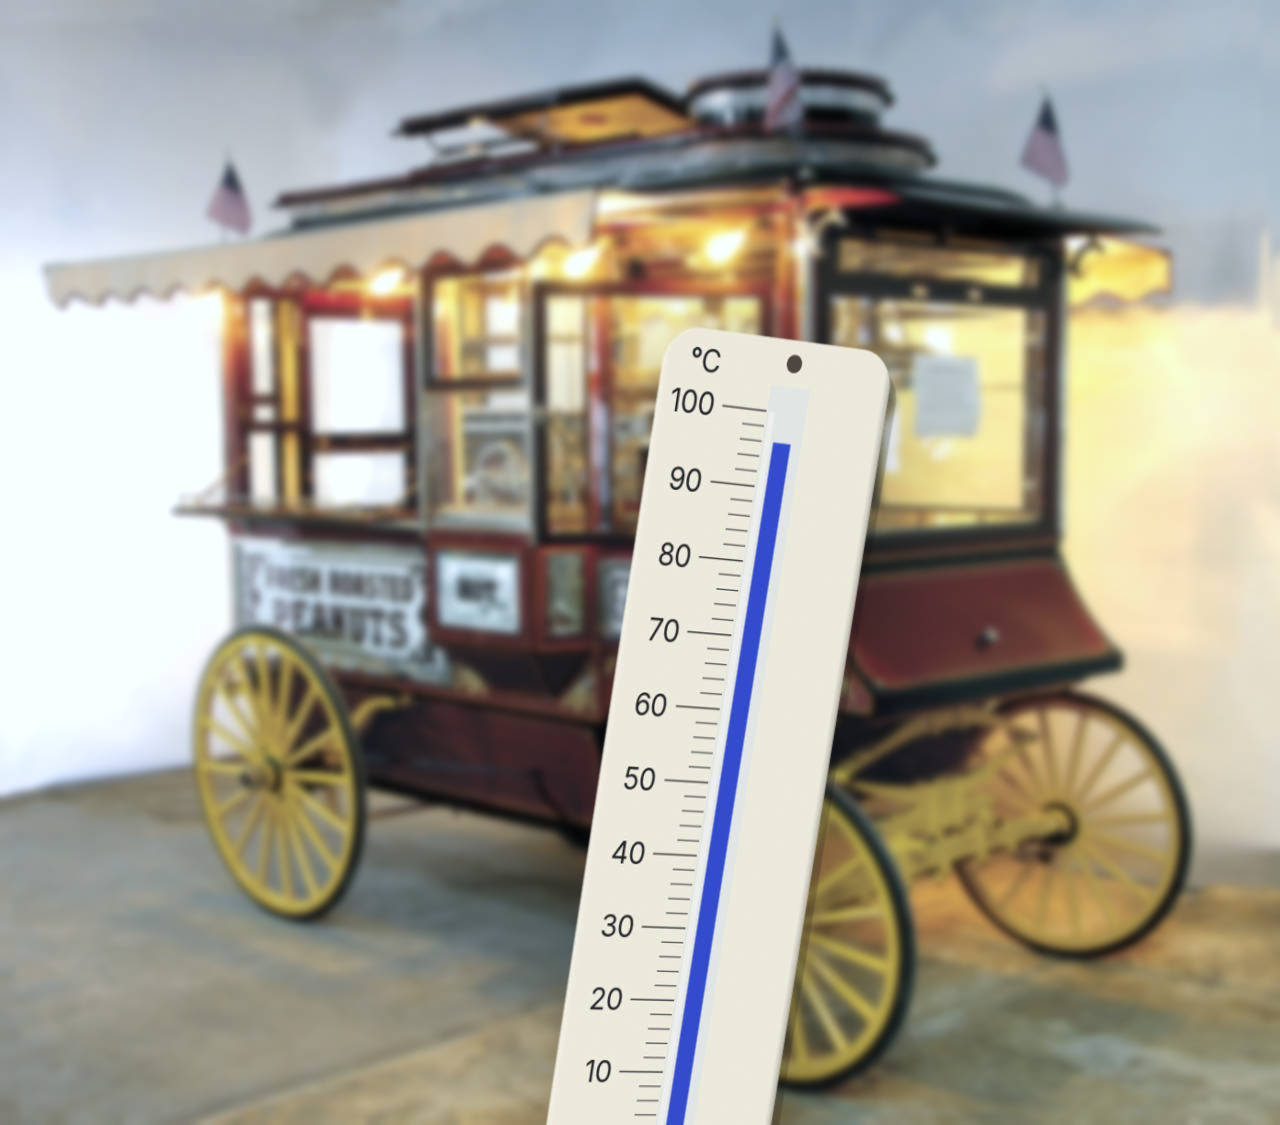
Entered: 96 °C
